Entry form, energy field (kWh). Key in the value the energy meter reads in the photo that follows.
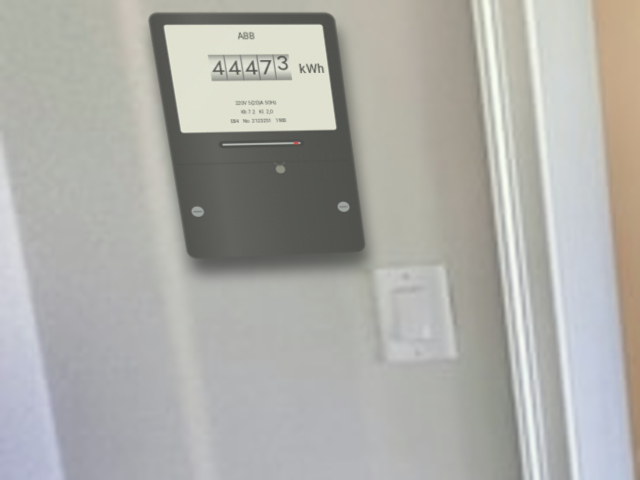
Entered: 44473 kWh
